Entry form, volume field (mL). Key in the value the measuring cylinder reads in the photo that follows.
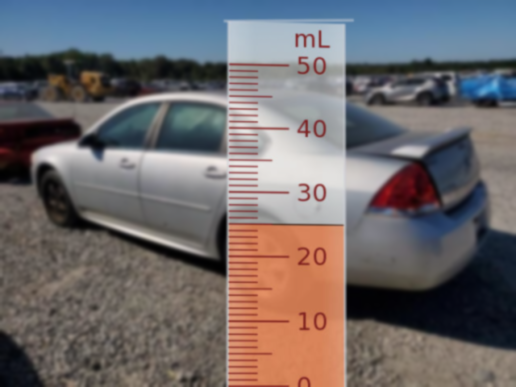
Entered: 25 mL
